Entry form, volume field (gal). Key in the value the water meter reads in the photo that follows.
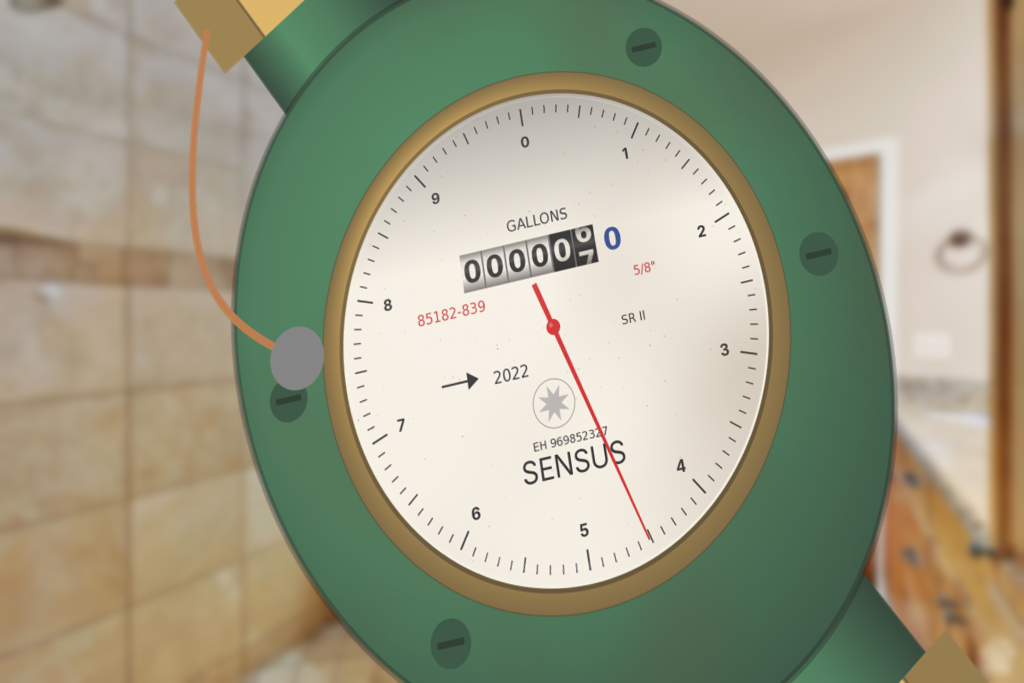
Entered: 64.5 gal
